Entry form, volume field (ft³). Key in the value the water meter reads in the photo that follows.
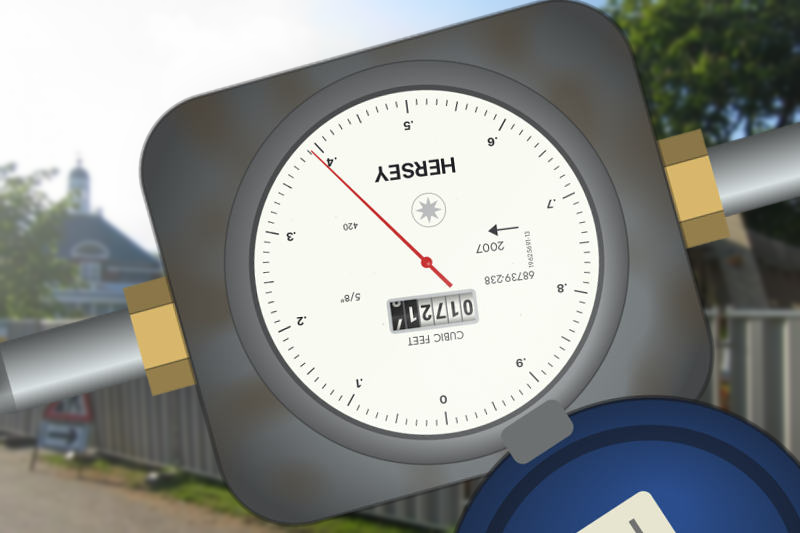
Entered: 17217.39 ft³
